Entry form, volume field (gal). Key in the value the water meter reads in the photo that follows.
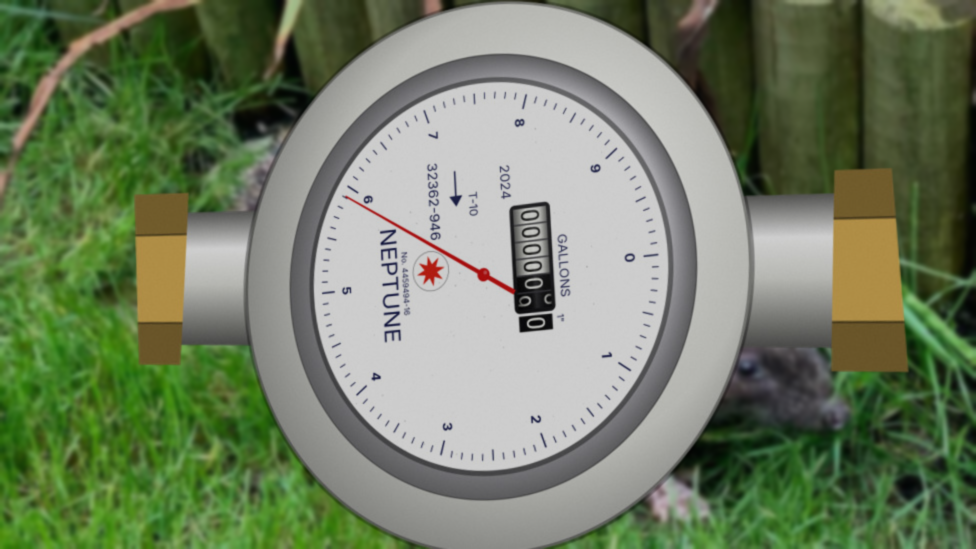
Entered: 85.9 gal
